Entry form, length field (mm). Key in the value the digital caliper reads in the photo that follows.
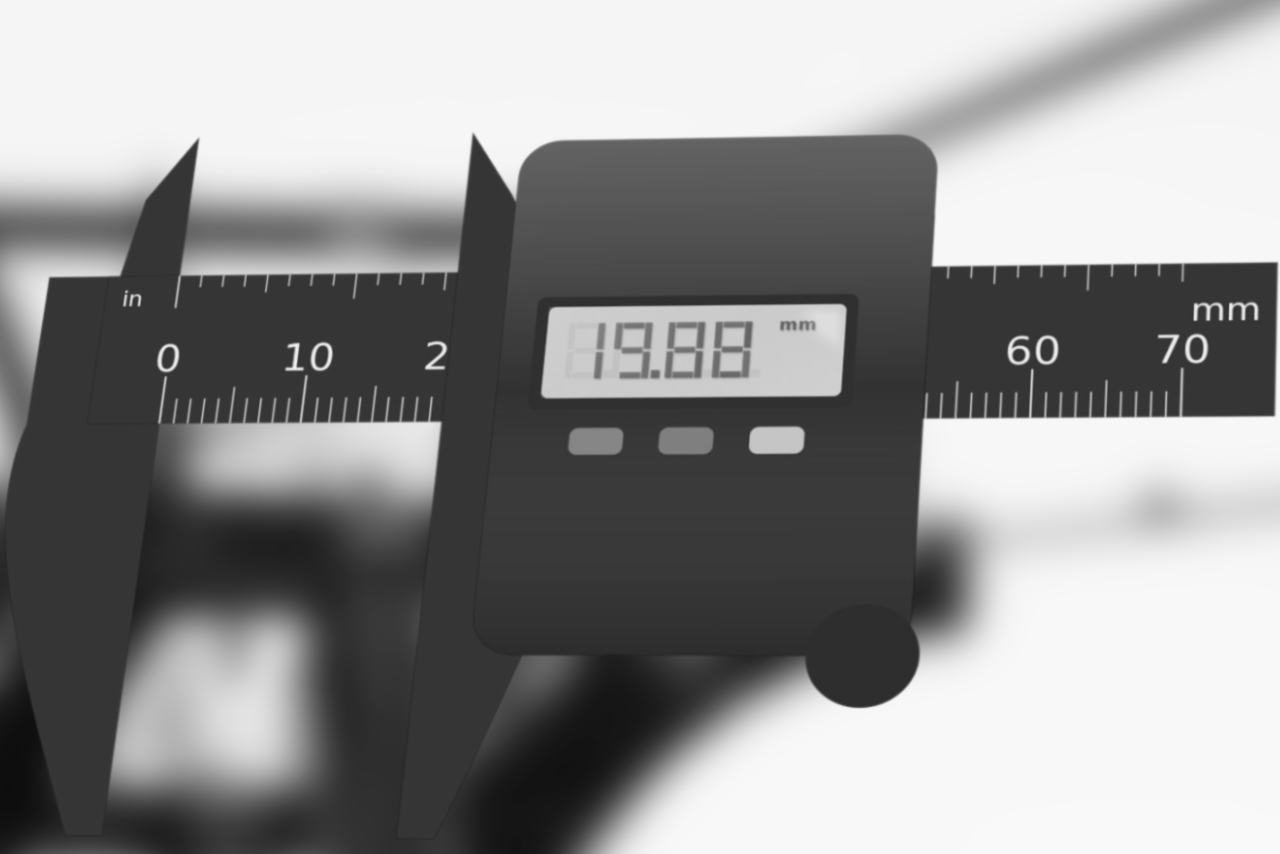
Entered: 19.88 mm
